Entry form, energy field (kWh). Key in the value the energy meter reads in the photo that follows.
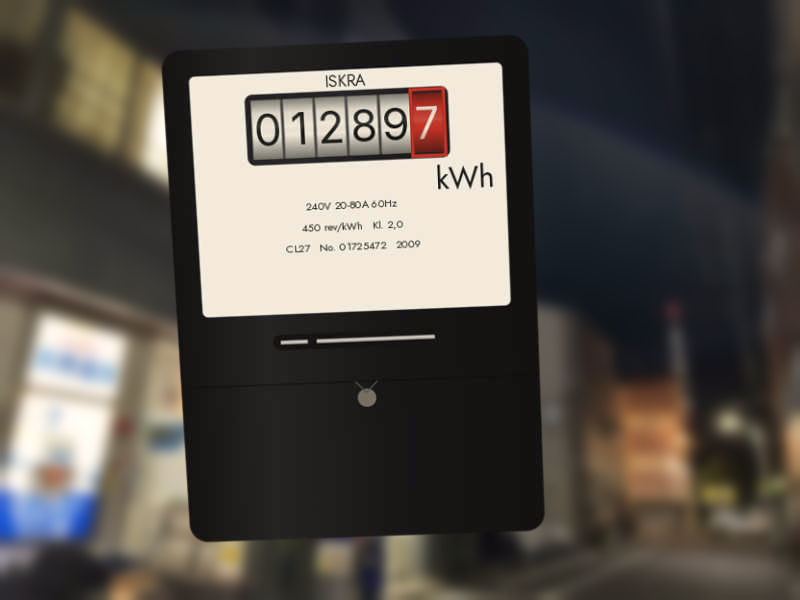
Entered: 1289.7 kWh
